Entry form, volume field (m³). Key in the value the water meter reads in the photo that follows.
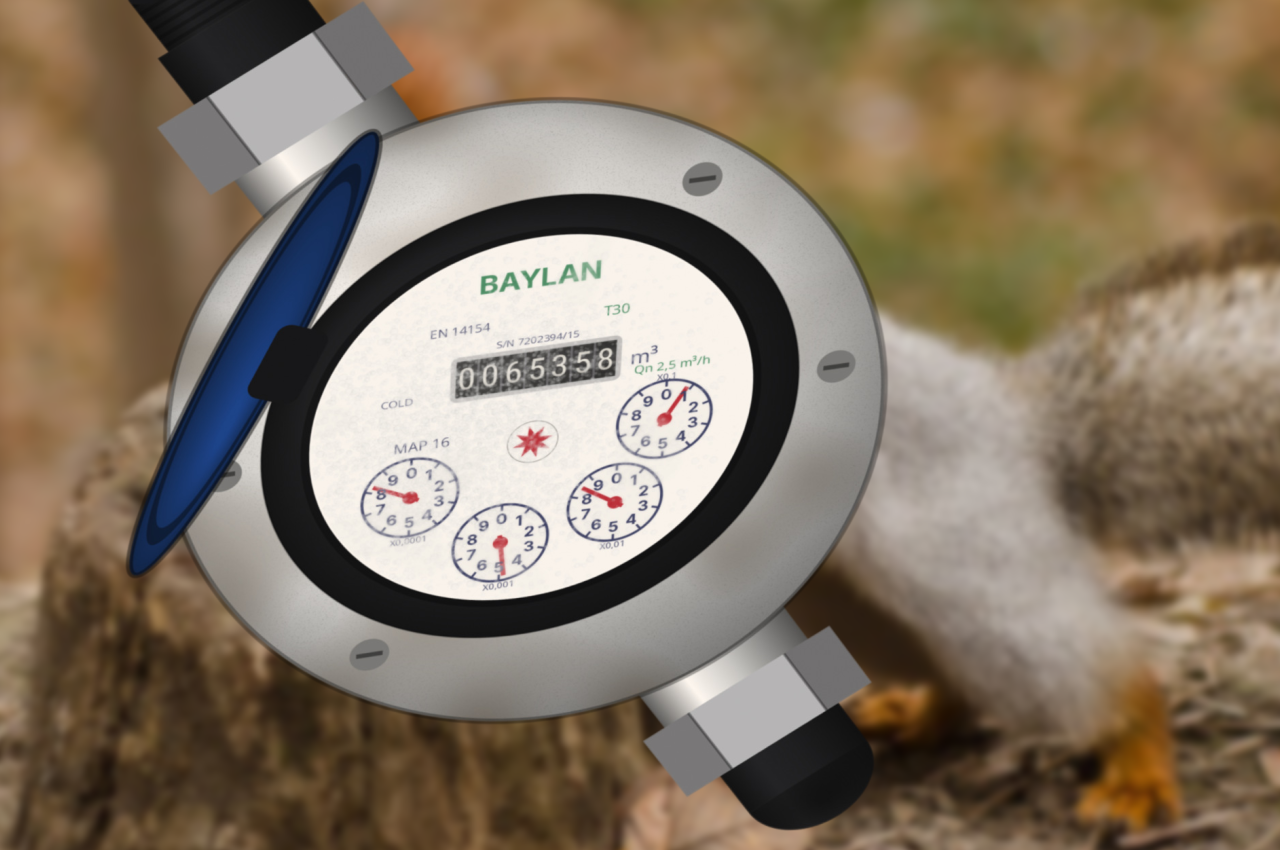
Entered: 65358.0848 m³
